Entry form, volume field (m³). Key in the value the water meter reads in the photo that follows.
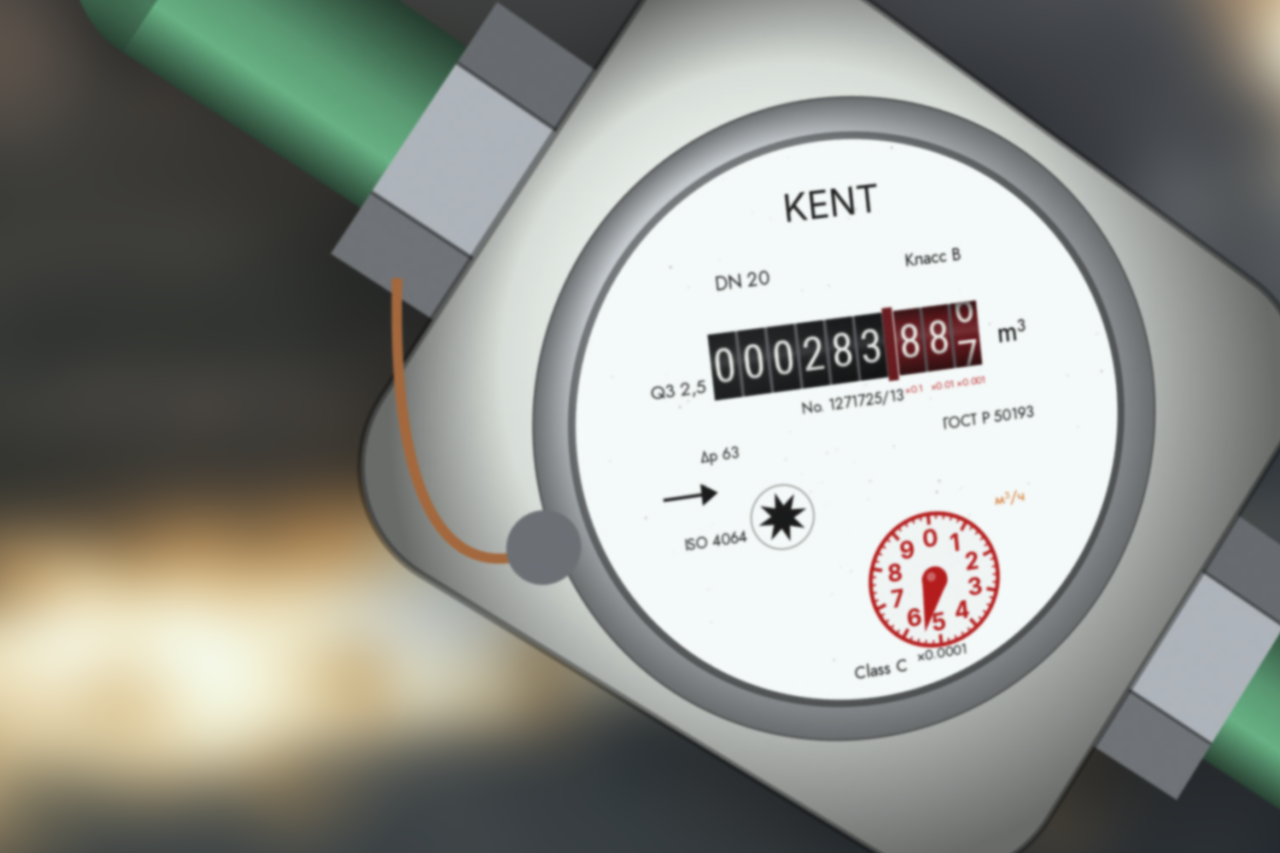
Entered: 283.8865 m³
